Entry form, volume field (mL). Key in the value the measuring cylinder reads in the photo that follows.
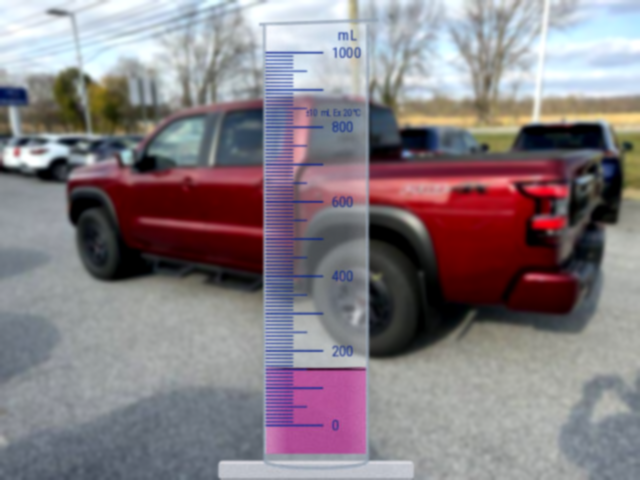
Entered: 150 mL
